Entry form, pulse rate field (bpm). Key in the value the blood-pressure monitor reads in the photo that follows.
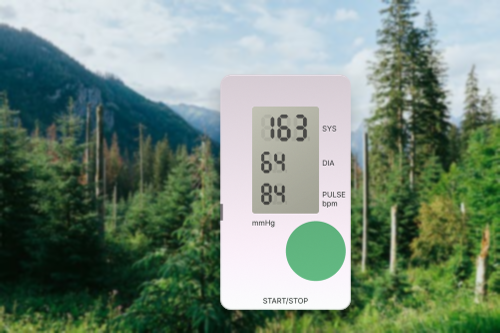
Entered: 84 bpm
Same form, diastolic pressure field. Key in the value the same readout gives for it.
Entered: 64 mmHg
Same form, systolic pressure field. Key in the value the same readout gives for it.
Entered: 163 mmHg
